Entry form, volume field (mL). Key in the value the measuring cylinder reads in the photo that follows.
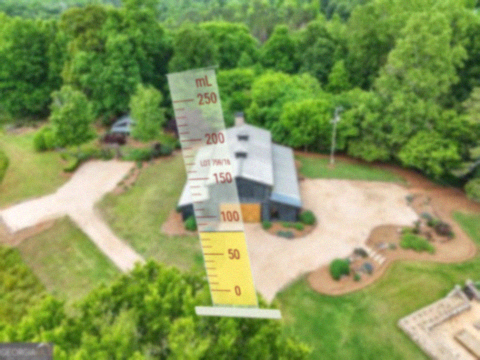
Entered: 80 mL
